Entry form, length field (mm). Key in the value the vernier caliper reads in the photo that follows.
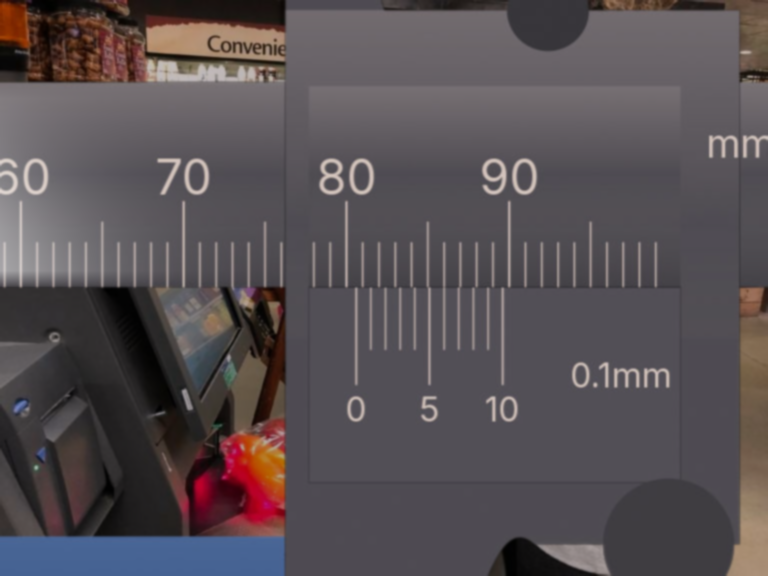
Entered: 80.6 mm
